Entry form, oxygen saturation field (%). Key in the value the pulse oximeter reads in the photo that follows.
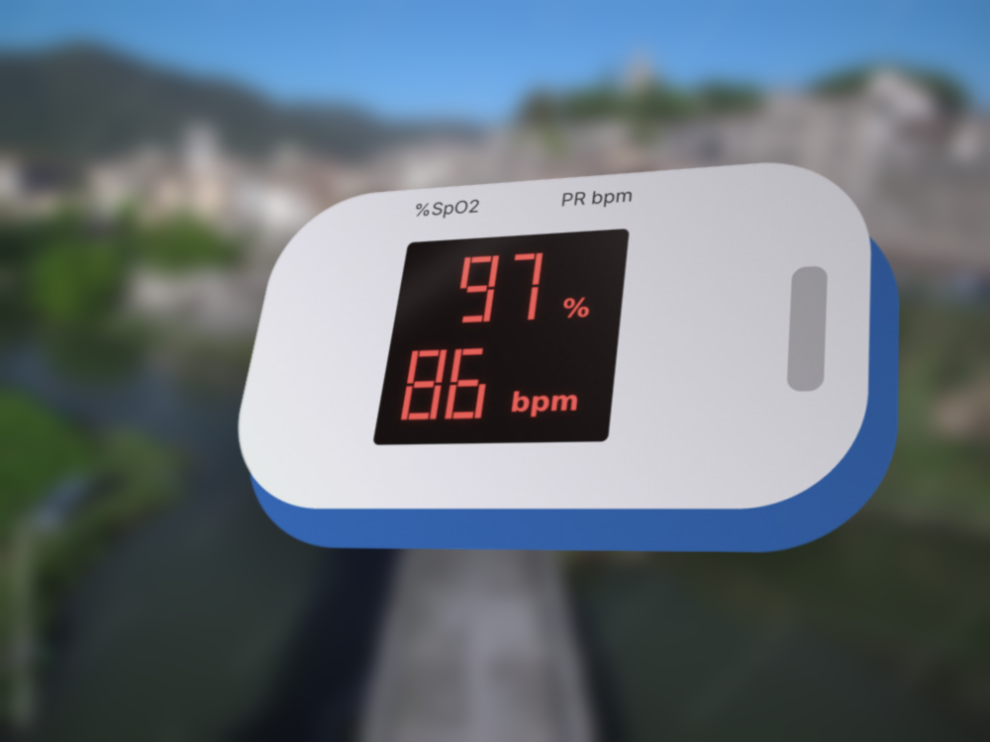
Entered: 97 %
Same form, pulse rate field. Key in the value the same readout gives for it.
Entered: 86 bpm
